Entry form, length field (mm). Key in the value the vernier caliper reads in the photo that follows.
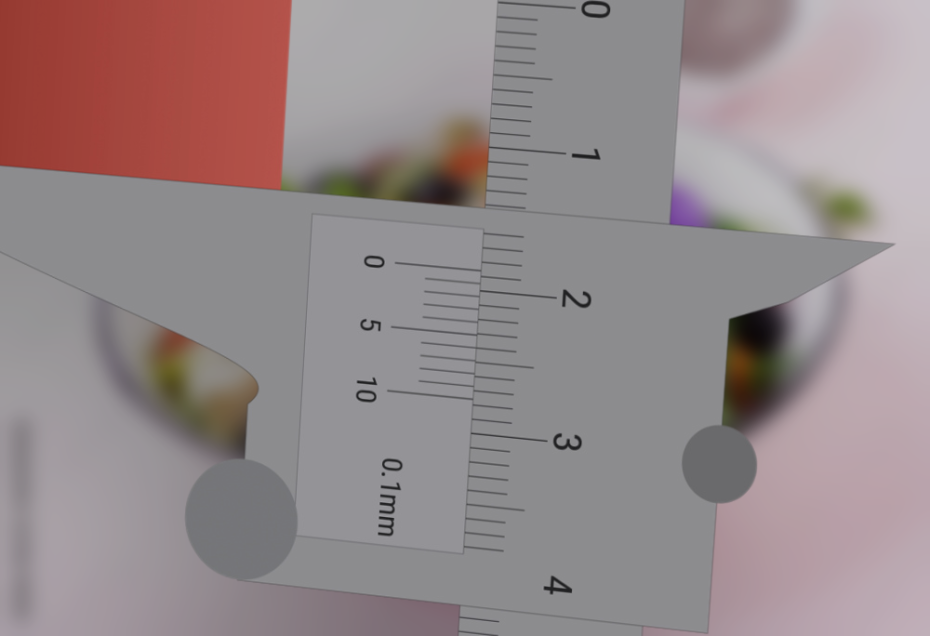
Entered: 18.6 mm
